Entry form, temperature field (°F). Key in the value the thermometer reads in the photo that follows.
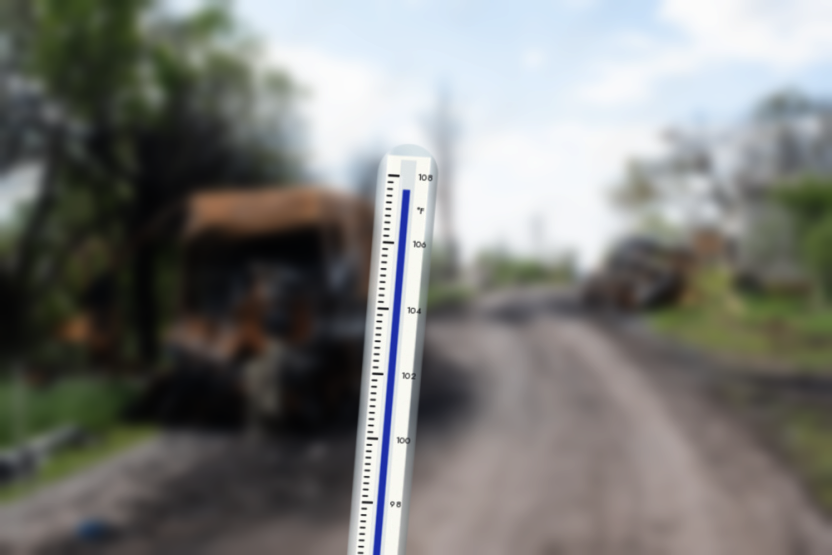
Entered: 107.6 °F
